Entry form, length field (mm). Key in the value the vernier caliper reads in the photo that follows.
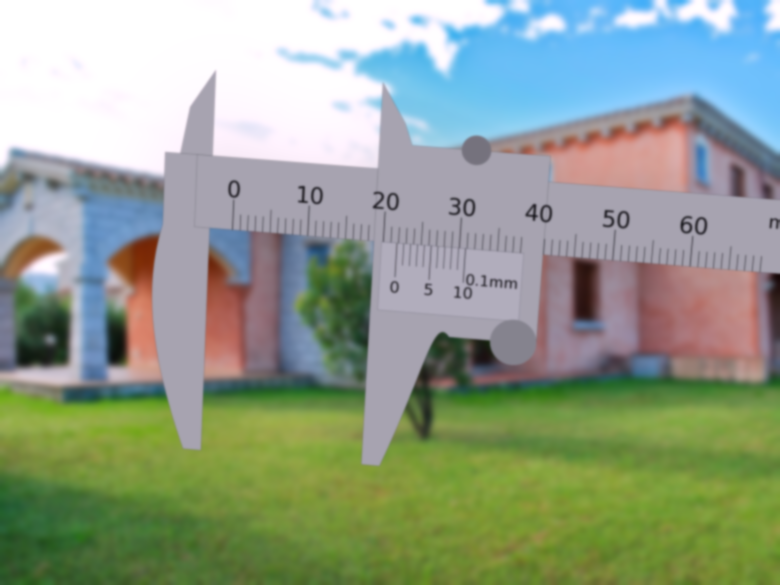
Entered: 21.8 mm
